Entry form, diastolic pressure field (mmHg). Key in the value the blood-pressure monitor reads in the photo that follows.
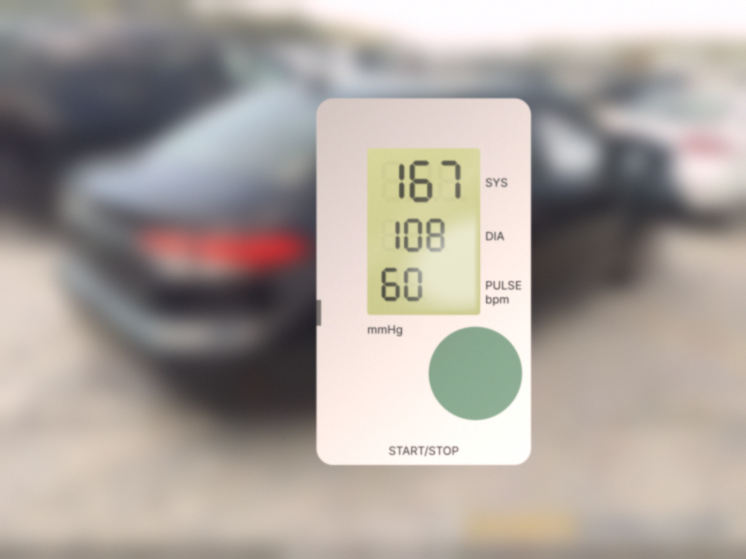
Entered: 108 mmHg
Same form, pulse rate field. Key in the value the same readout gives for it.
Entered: 60 bpm
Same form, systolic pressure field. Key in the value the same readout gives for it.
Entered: 167 mmHg
